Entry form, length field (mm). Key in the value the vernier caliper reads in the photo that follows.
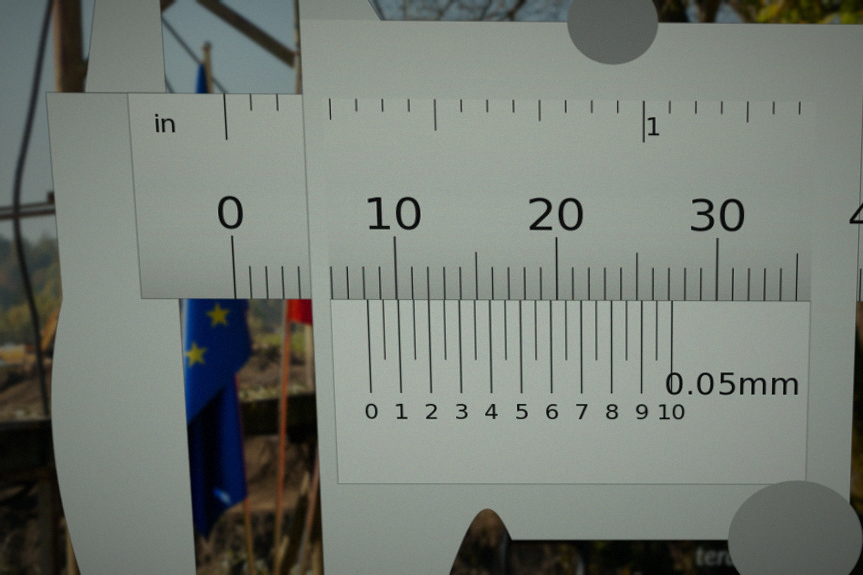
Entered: 8.2 mm
